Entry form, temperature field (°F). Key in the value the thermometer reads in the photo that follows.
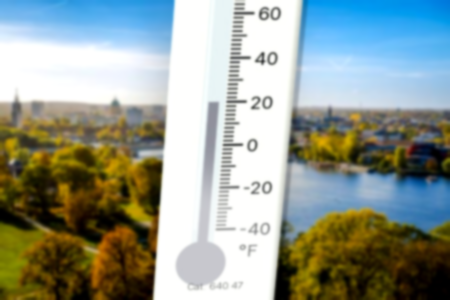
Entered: 20 °F
